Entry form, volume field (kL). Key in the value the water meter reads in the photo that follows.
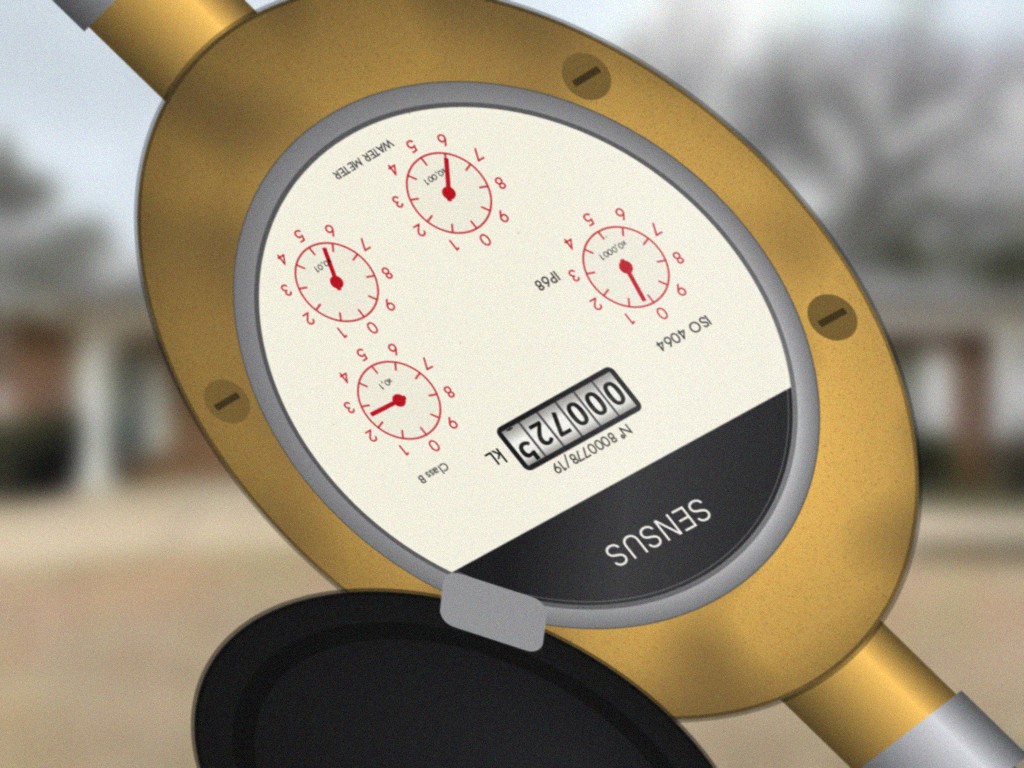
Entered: 725.2560 kL
